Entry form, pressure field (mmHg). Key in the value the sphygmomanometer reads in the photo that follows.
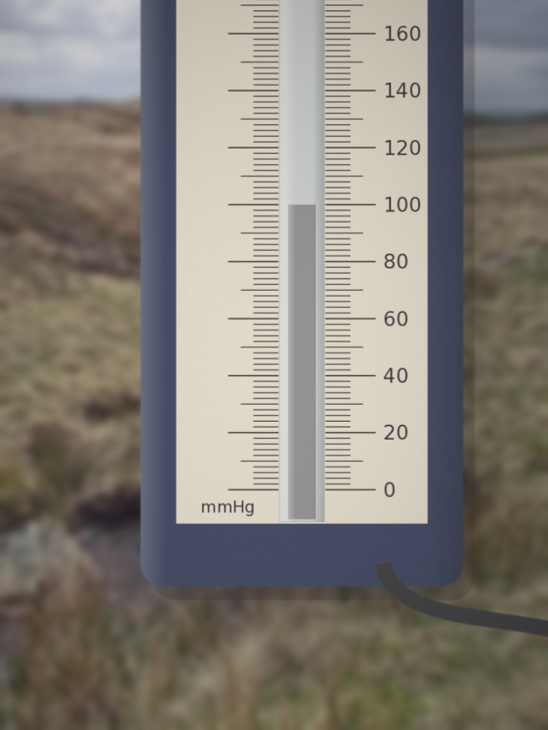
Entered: 100 mmHg
